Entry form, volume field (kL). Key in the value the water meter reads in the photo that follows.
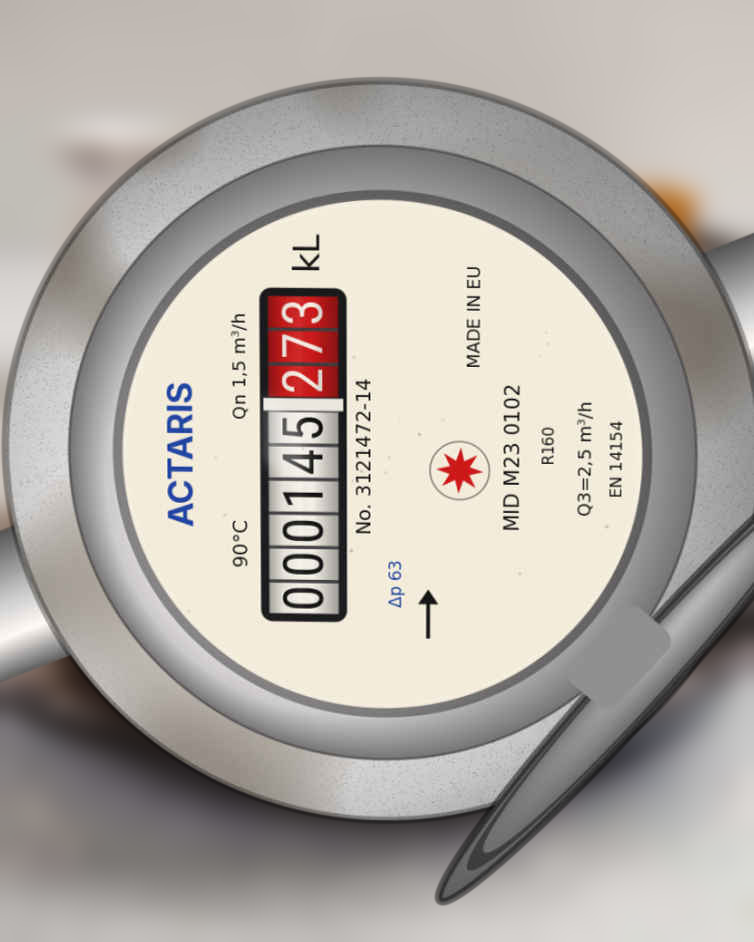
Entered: 145.273 kL
